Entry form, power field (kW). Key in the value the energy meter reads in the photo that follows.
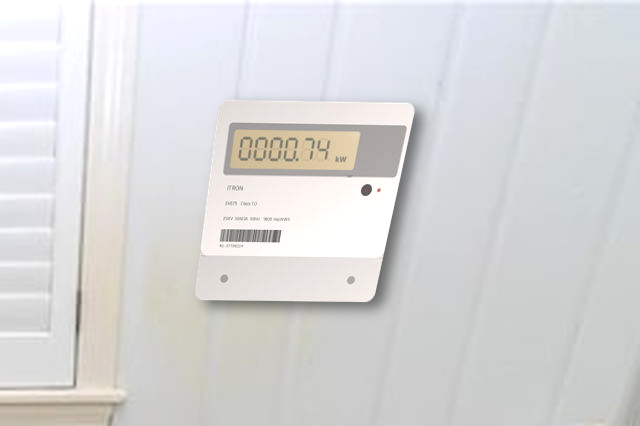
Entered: 0.74 kW
